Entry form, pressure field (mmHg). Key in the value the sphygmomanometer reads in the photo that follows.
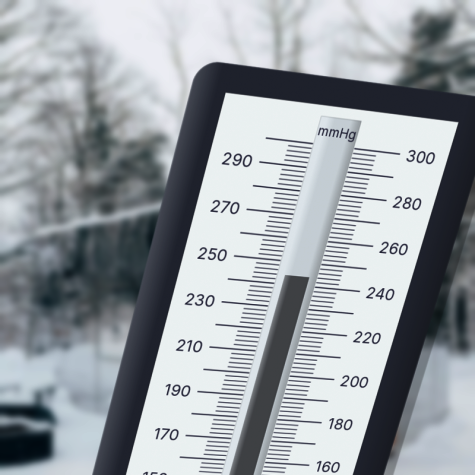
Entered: 244 mmHg
